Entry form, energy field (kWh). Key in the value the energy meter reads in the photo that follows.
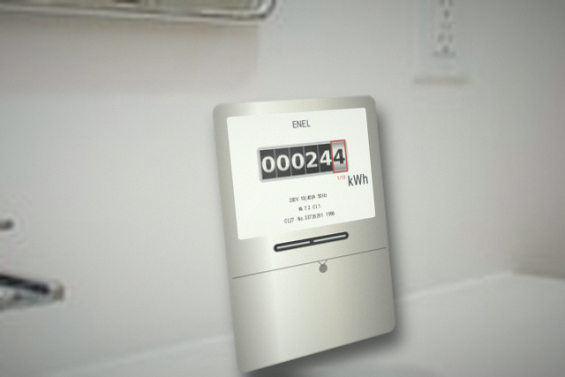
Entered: 24.4 kWh
